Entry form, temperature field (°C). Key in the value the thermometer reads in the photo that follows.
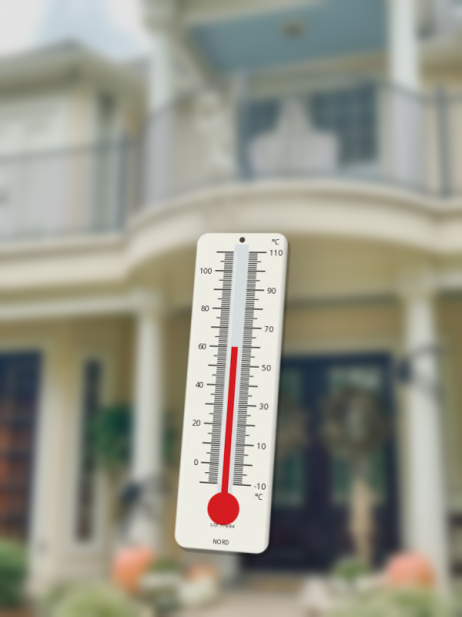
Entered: 60 °C
